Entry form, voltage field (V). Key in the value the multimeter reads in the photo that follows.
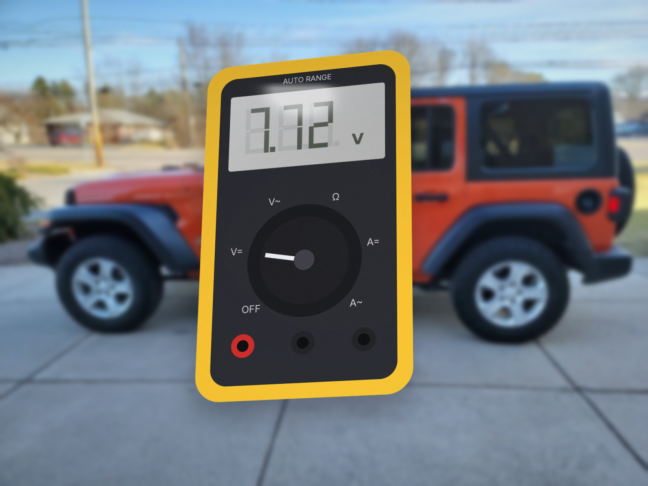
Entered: 7.72 V
